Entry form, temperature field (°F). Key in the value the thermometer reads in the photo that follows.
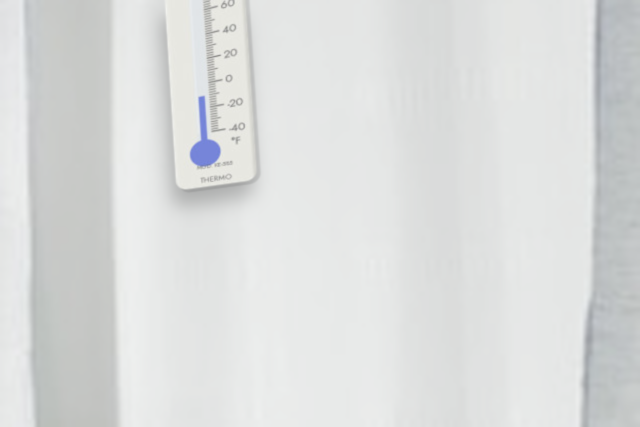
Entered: -10 °F
